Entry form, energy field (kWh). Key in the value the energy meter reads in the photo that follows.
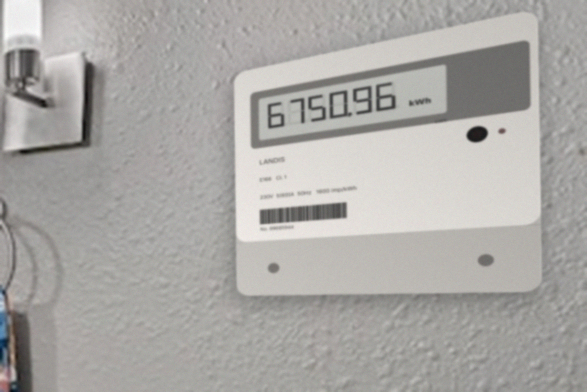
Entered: 6750.96 kWh
